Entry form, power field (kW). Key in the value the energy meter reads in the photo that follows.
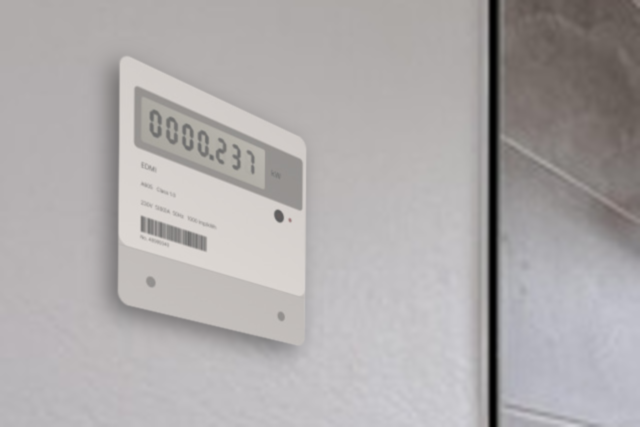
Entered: 0.237 kW
